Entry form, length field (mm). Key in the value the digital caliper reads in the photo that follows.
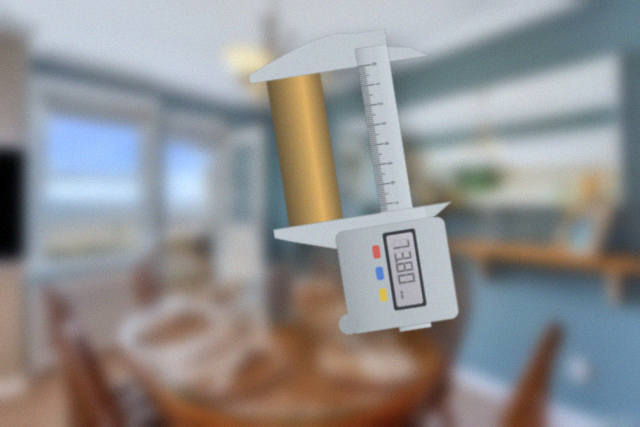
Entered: 73.80 mm
